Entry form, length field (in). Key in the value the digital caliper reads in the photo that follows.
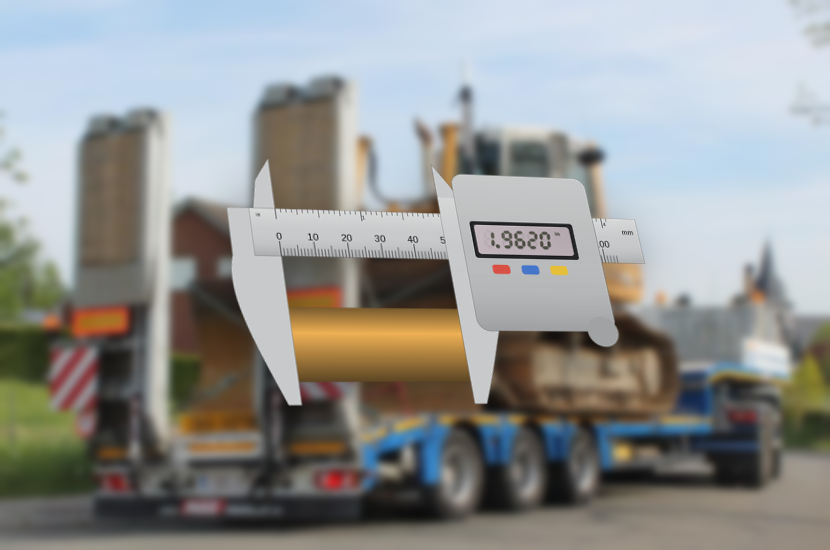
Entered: 1.9620 in
